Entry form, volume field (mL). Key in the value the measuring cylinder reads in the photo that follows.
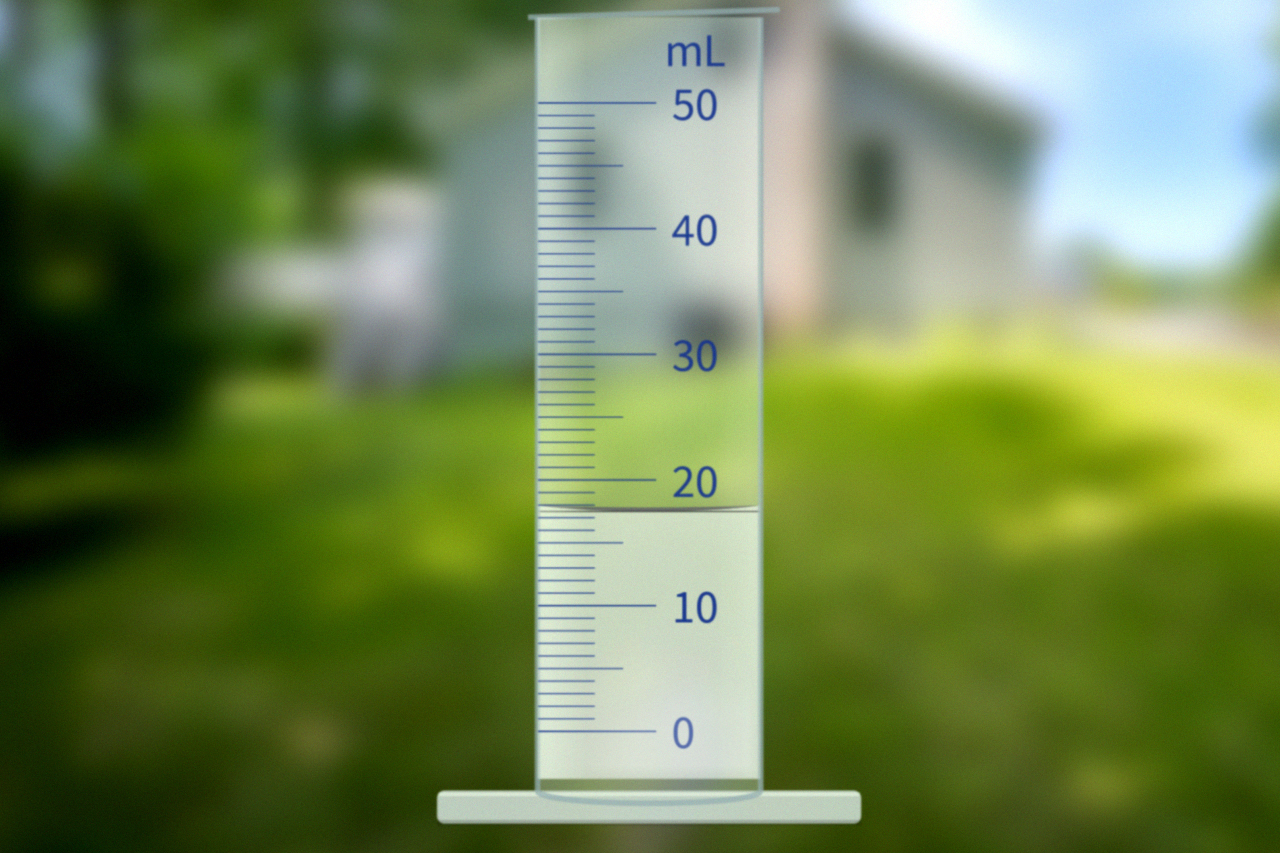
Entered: 17.5 mL
